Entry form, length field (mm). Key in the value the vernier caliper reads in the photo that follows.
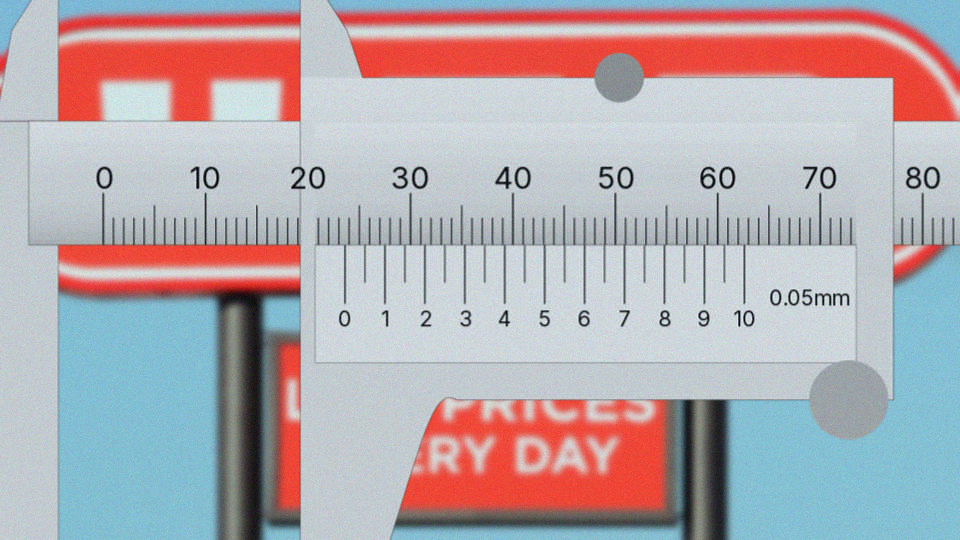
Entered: 23.6 mm
